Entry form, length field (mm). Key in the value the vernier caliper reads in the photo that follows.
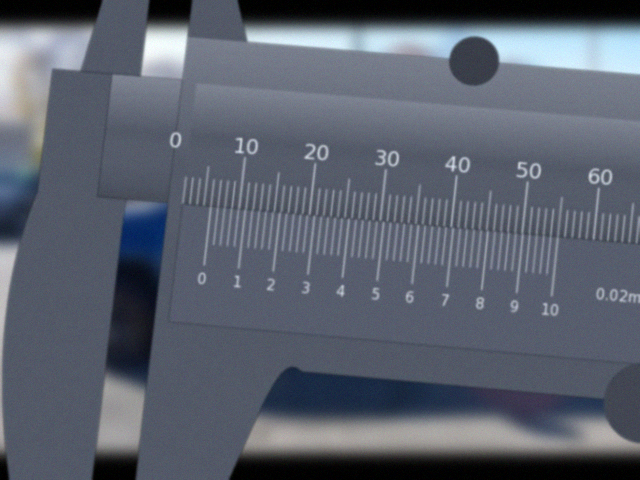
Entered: 6.0 mm
